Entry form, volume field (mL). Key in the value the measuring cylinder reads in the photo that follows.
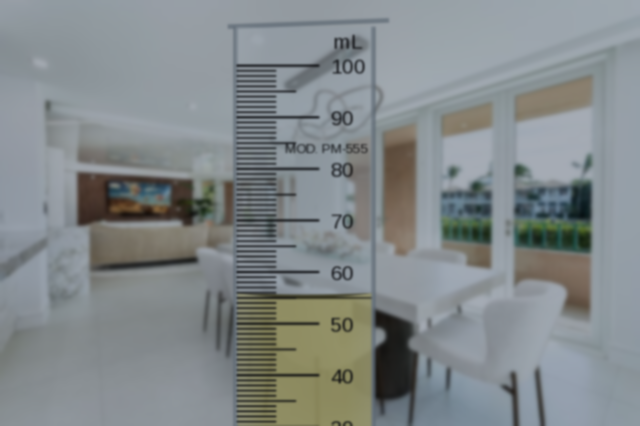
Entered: 55 mL
